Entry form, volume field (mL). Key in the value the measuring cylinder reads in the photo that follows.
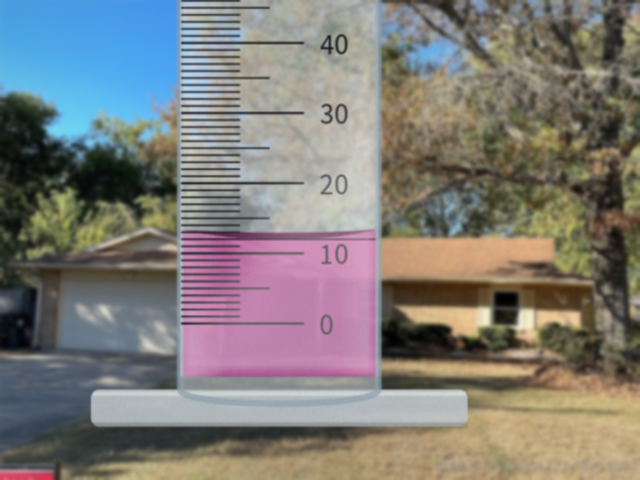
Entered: 12 mL
